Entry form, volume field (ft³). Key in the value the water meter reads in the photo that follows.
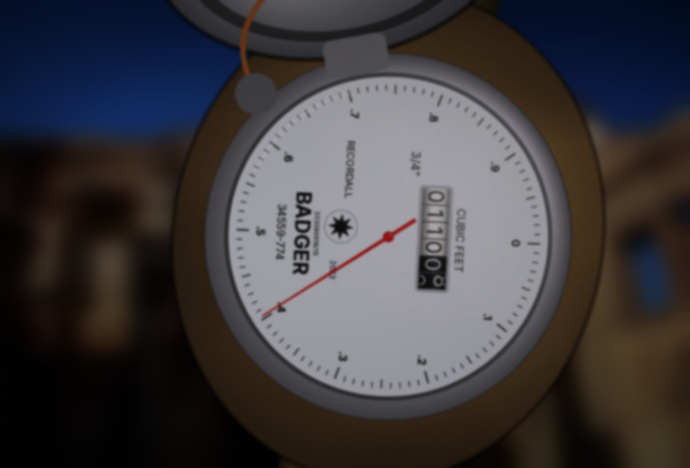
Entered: 11008.40 ft³
